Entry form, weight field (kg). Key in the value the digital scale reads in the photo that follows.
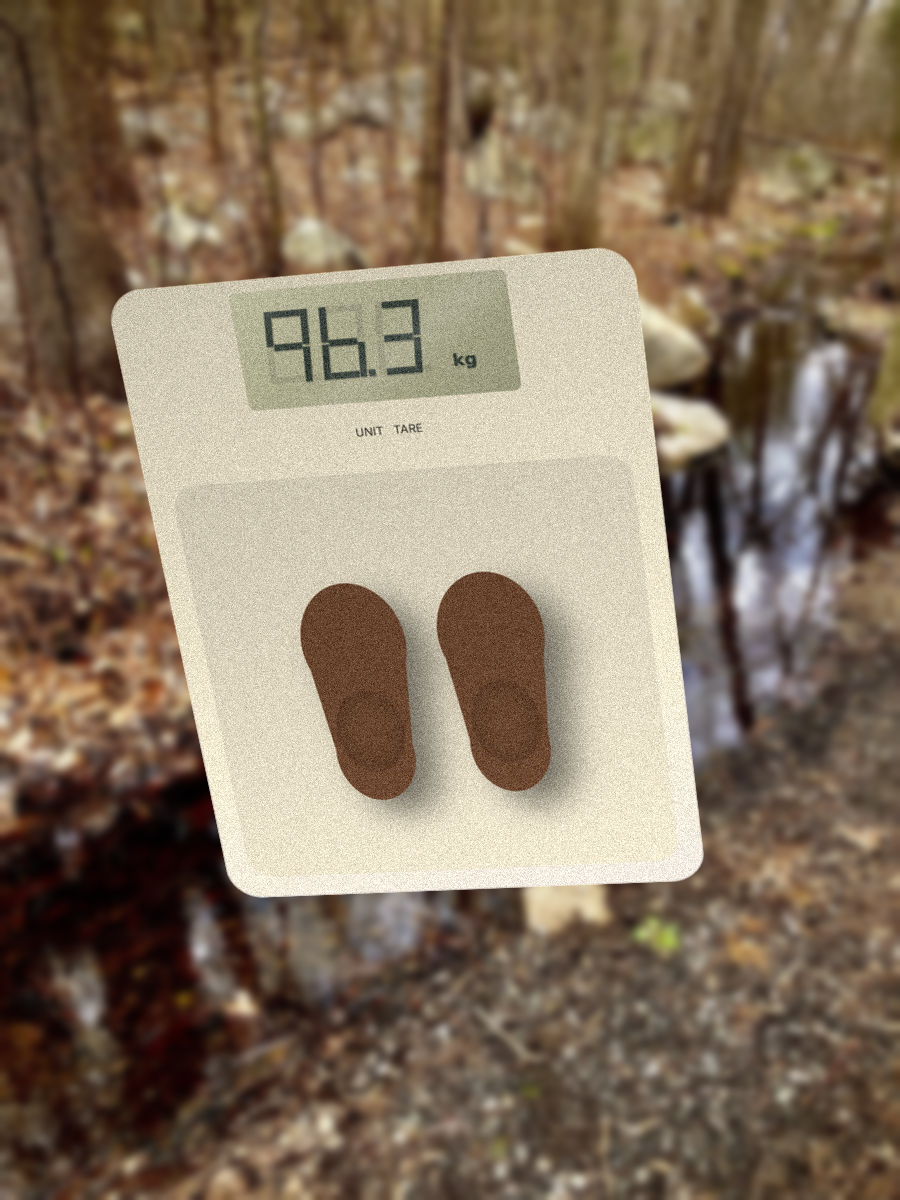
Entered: 96.3 kg
